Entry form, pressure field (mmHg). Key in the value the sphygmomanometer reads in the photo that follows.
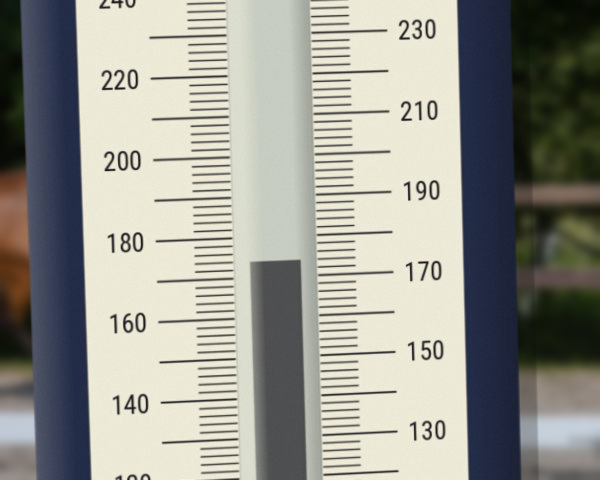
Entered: 174 mmHg
